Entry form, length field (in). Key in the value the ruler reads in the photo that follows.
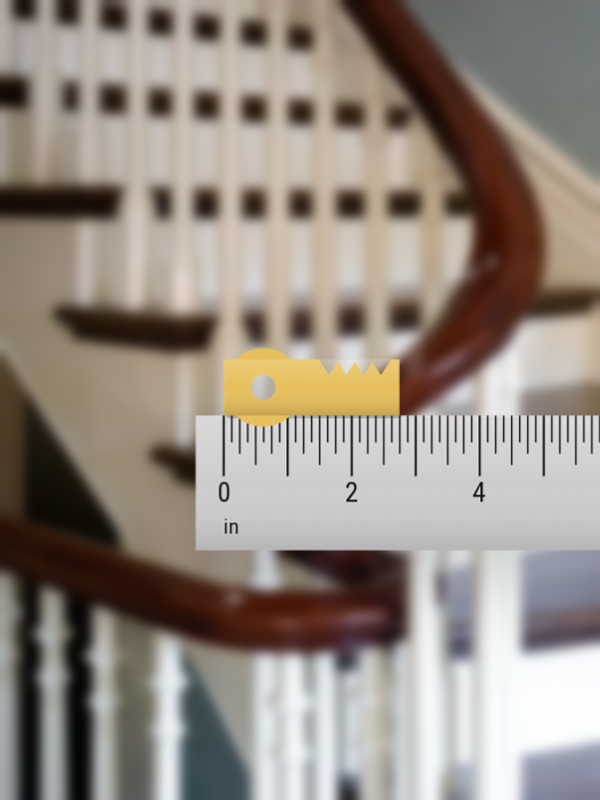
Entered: 2.75 in
